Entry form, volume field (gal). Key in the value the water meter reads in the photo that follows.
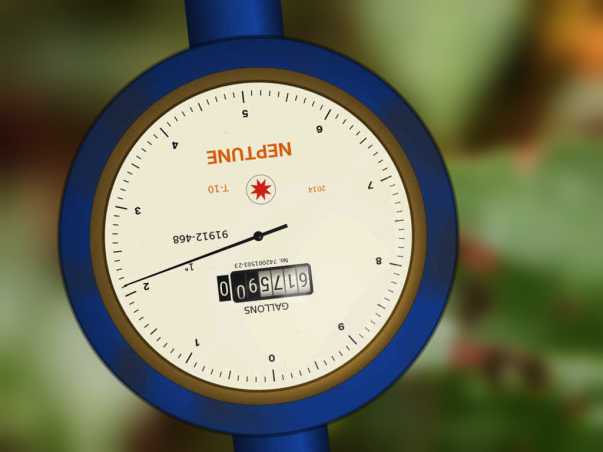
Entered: 6175902.1 gal
